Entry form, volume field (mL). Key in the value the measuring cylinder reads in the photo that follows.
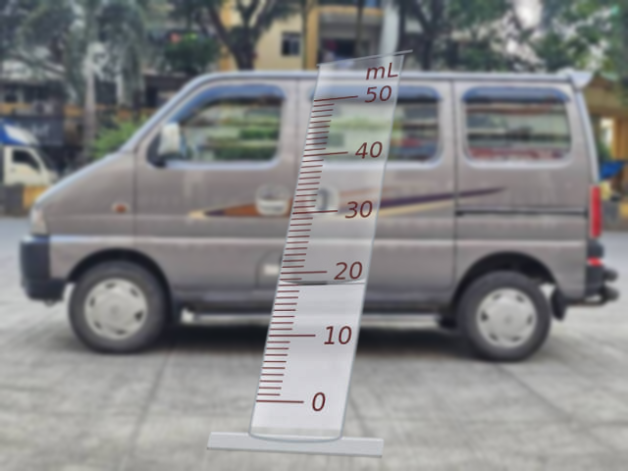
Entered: 18 mL
